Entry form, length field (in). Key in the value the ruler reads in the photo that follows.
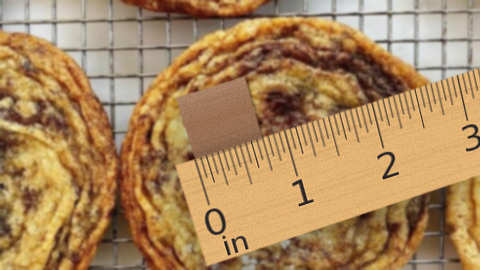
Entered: 0.75 in
